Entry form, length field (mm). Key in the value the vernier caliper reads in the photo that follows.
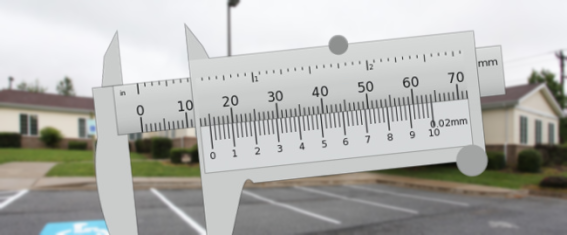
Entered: 15.0 mm
